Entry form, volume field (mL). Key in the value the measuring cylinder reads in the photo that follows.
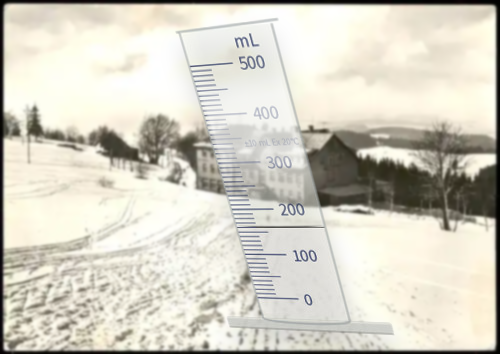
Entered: 160 mL
